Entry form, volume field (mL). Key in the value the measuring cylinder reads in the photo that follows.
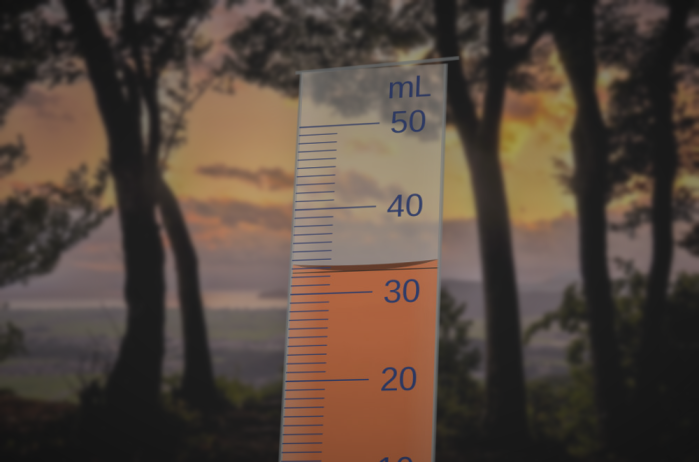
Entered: 32.5 mL
